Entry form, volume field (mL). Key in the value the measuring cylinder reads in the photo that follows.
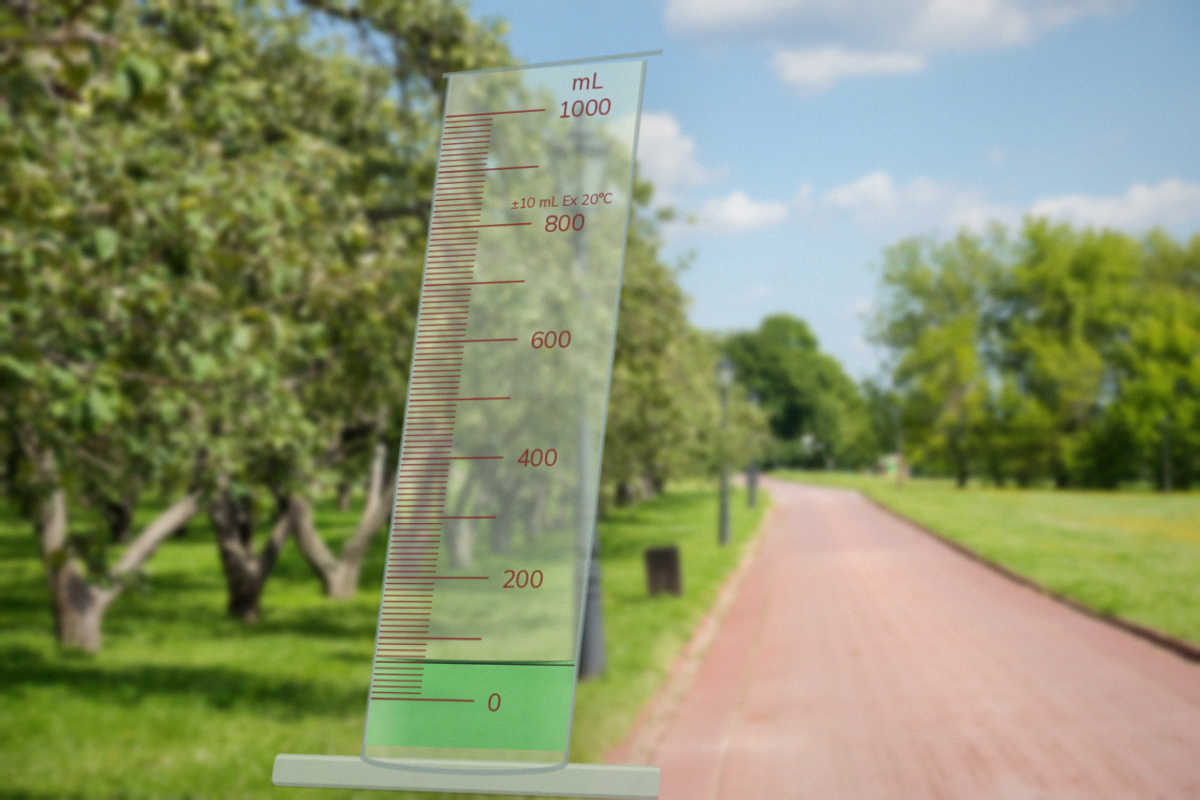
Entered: 60 mL
